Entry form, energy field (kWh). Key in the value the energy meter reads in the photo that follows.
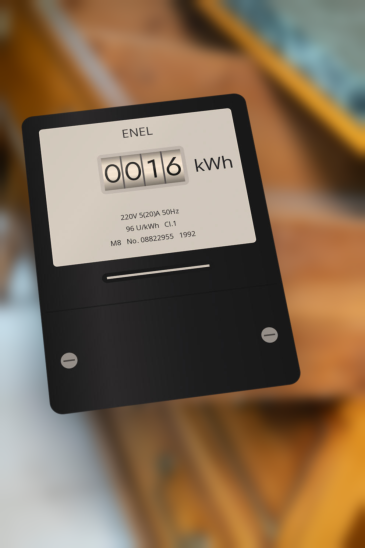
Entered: 16 kWh
